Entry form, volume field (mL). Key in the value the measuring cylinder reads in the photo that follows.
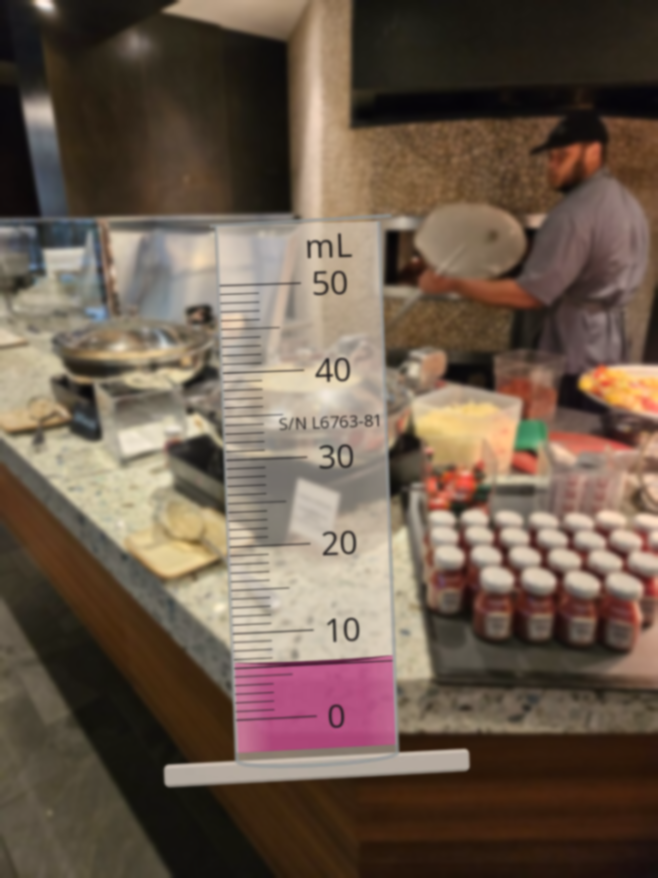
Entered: 6 mL
